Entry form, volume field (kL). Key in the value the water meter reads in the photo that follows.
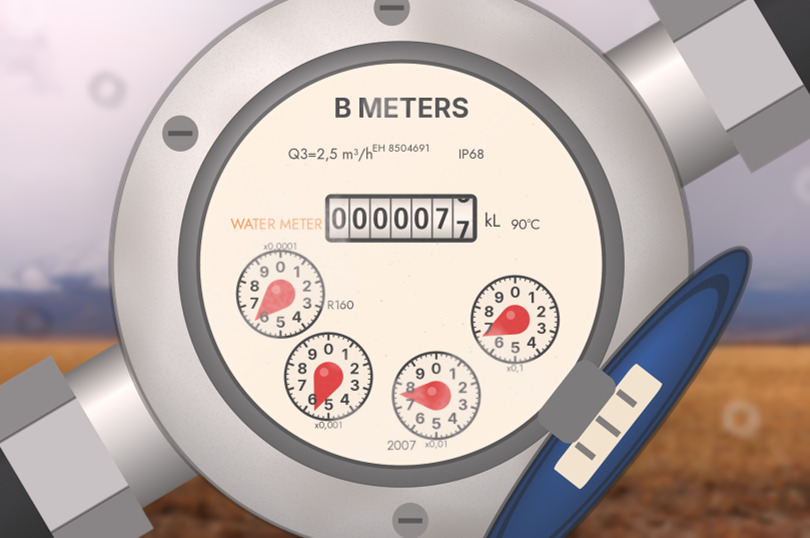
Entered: 76.6756 kL
